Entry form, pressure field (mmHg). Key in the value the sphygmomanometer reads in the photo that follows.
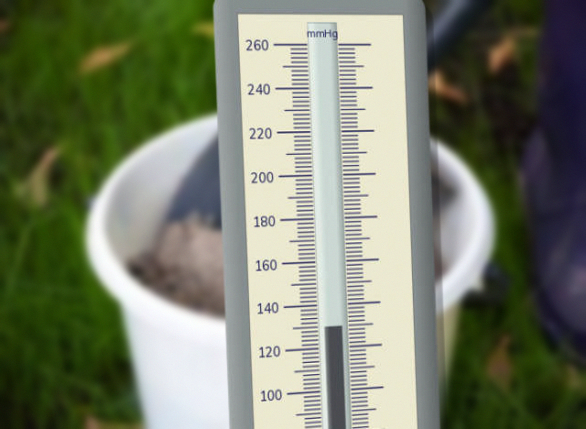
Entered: 130 mmHg
